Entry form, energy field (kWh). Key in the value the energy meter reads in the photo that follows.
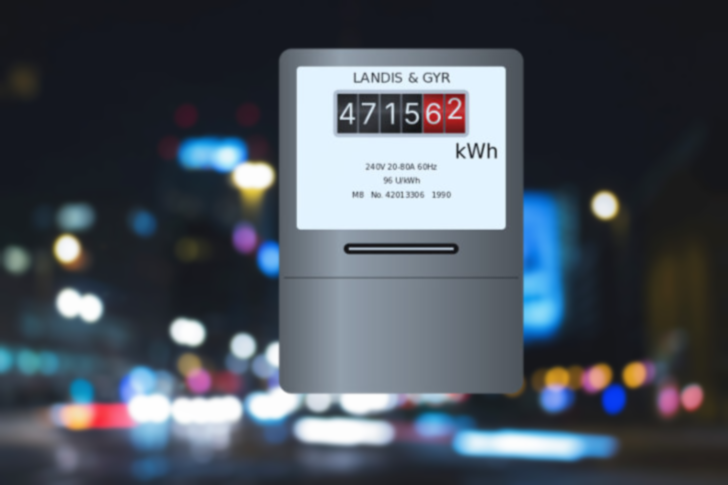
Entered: 4715.62 kWh
